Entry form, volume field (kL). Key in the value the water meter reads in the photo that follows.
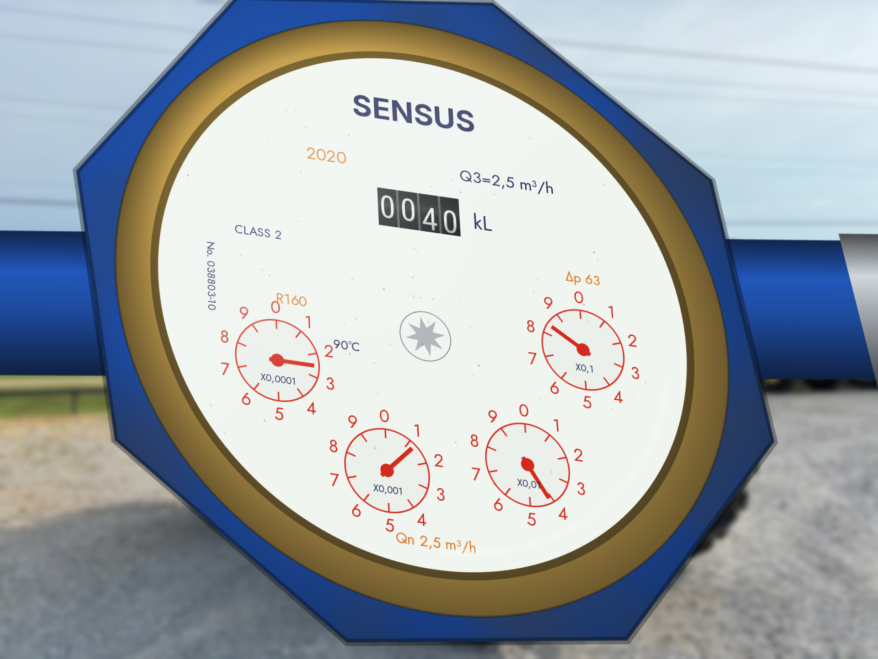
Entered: 39.8412 kL
